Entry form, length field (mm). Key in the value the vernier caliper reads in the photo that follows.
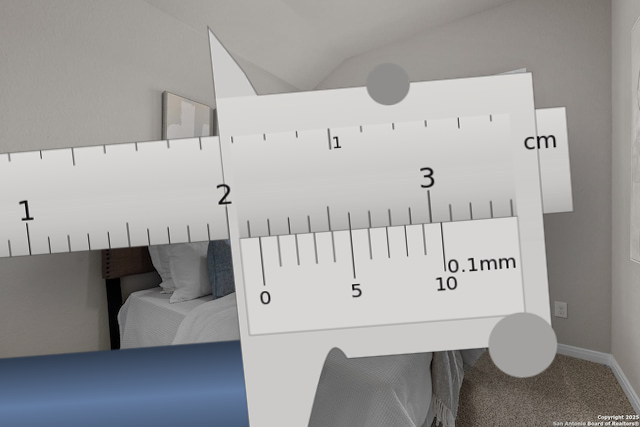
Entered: 21.5 mm
